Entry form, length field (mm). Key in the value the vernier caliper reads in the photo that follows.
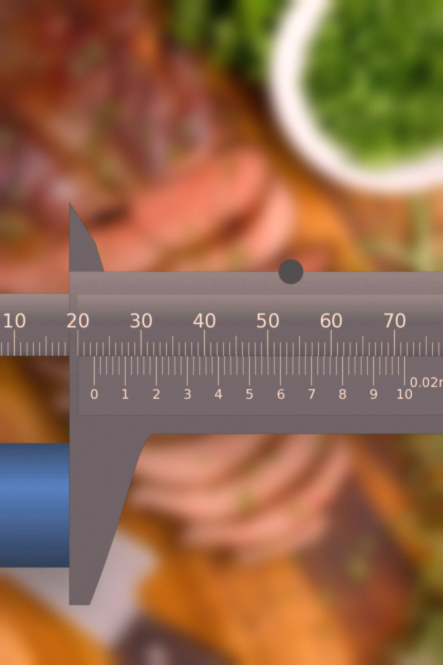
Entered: 22.6 mm
